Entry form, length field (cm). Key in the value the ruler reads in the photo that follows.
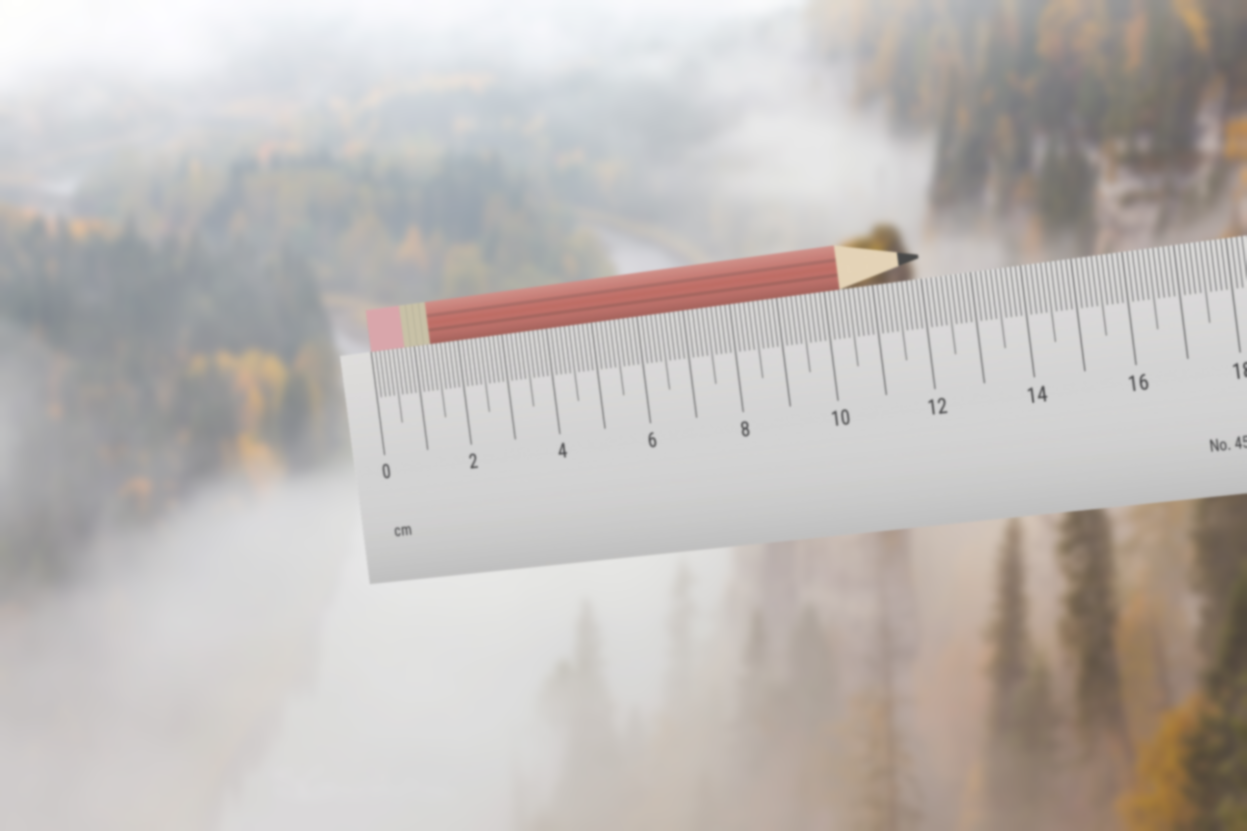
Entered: 12 cm
